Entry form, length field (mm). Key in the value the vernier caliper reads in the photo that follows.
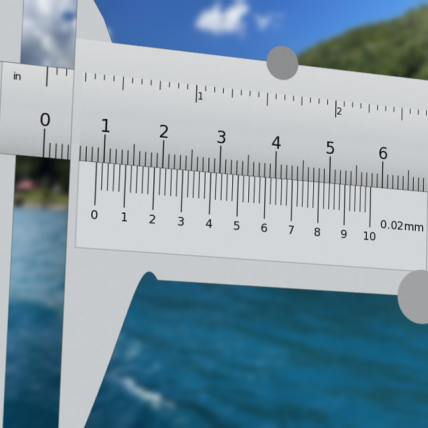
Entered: 8.8 mm
